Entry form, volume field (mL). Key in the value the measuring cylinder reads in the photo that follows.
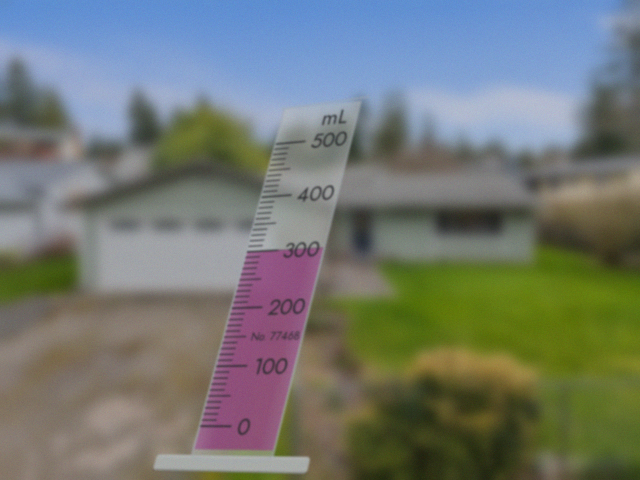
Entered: 300 mL
